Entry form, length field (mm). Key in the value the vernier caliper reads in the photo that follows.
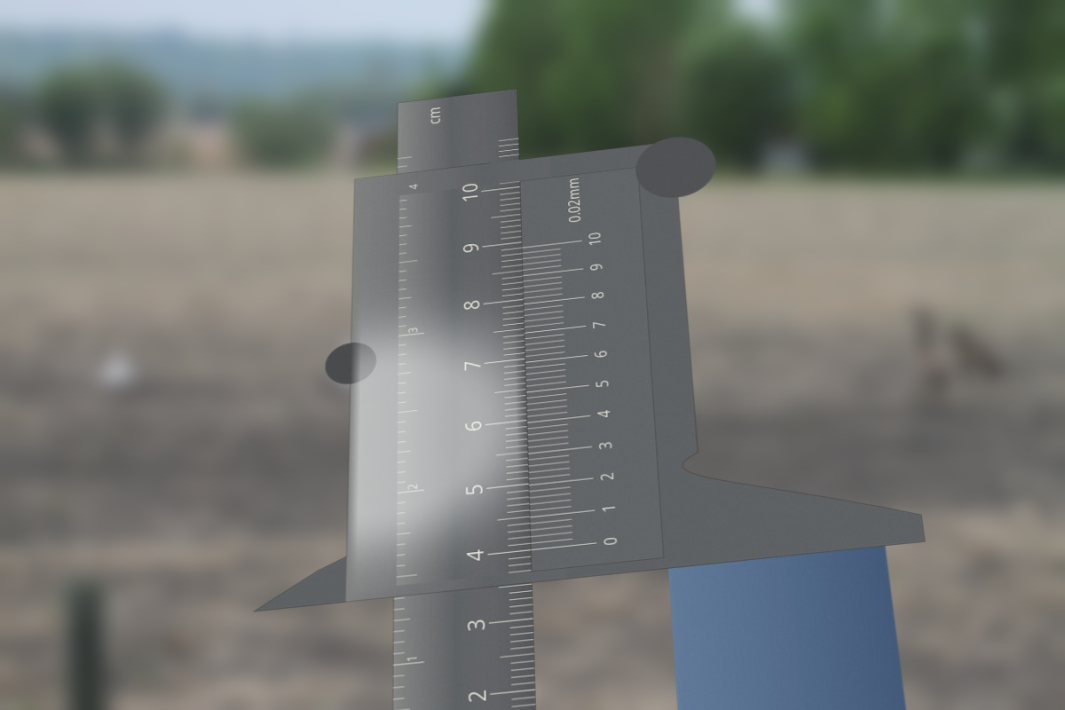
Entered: 40.0 mm
